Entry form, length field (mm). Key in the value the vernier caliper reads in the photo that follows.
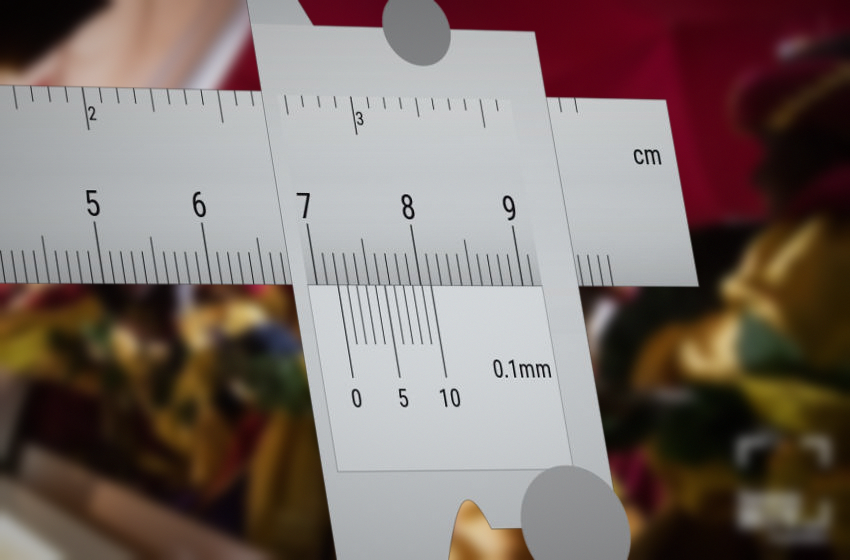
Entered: 72.0 mm
